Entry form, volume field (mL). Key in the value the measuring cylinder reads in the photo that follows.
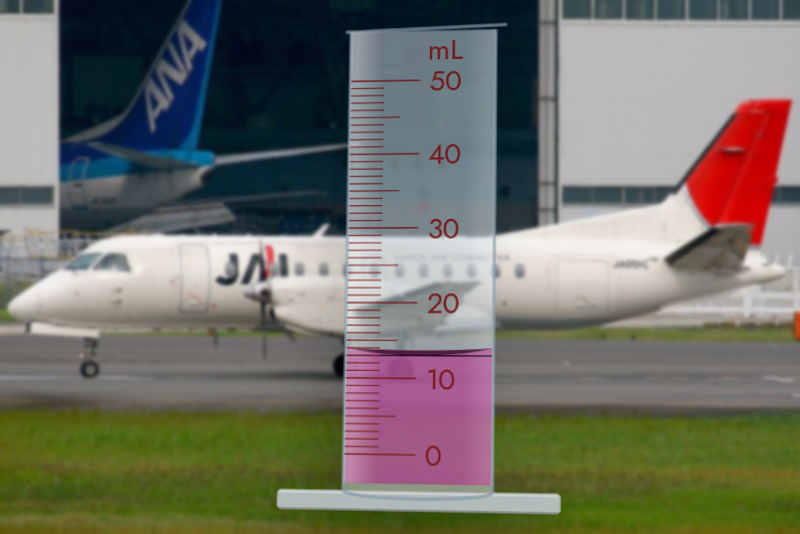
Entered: 13 mL
